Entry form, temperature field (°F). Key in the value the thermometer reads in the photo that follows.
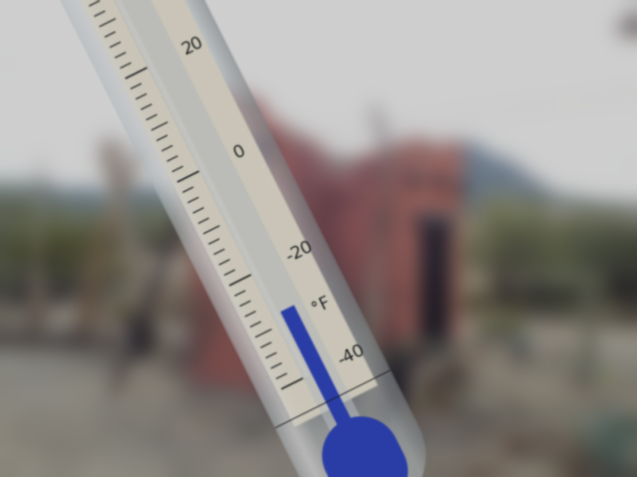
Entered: -28 °F
